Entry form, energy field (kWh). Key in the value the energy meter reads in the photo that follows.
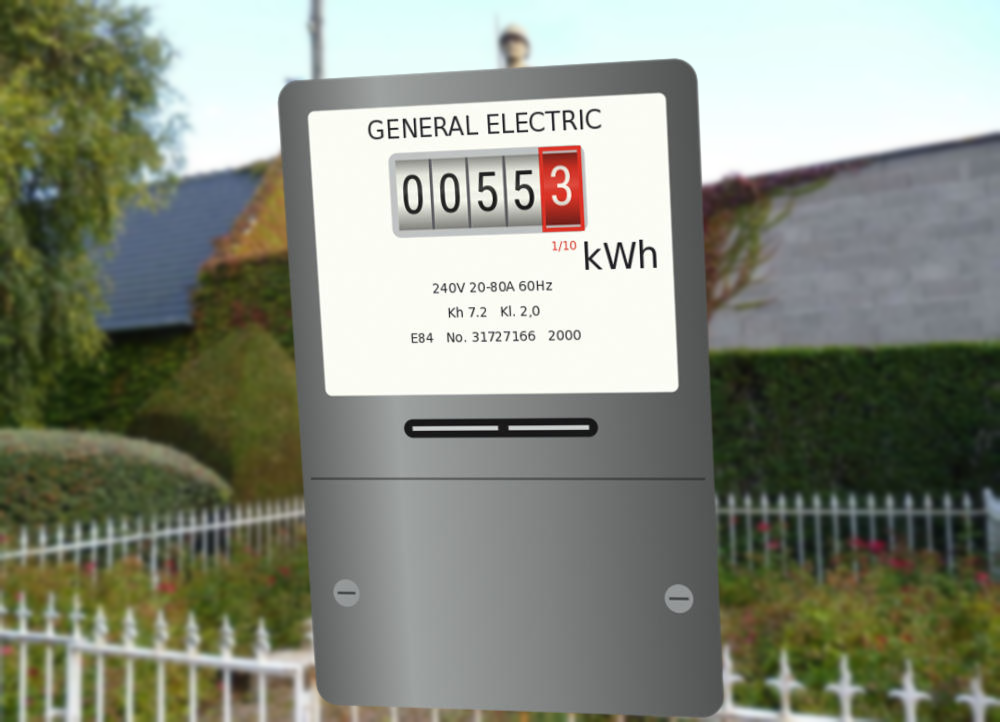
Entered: 55.3 kWh
